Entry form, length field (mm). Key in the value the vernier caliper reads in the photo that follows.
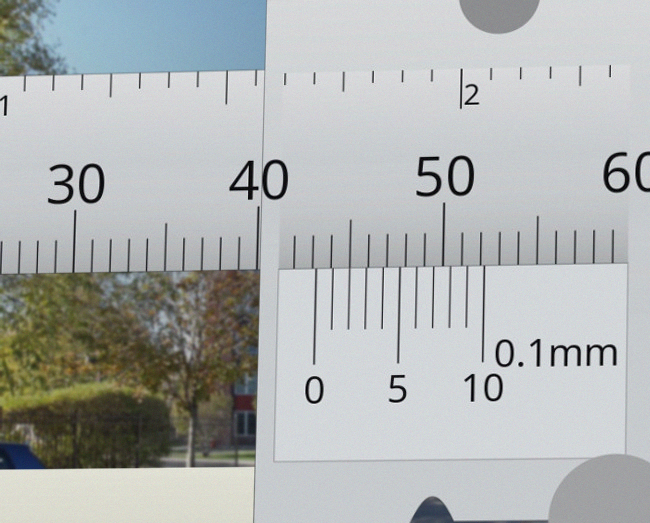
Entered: 43.2 mm
